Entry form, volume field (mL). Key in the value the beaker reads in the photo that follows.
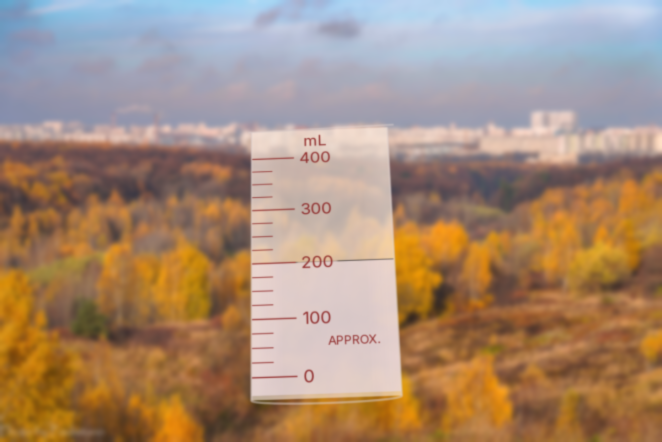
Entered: 200 mL
